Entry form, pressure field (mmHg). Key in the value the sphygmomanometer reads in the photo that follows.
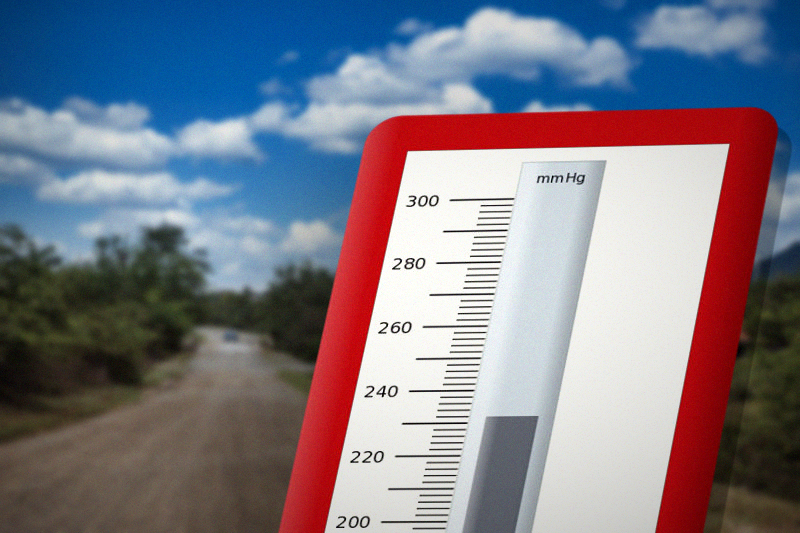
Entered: 232 mmHg
